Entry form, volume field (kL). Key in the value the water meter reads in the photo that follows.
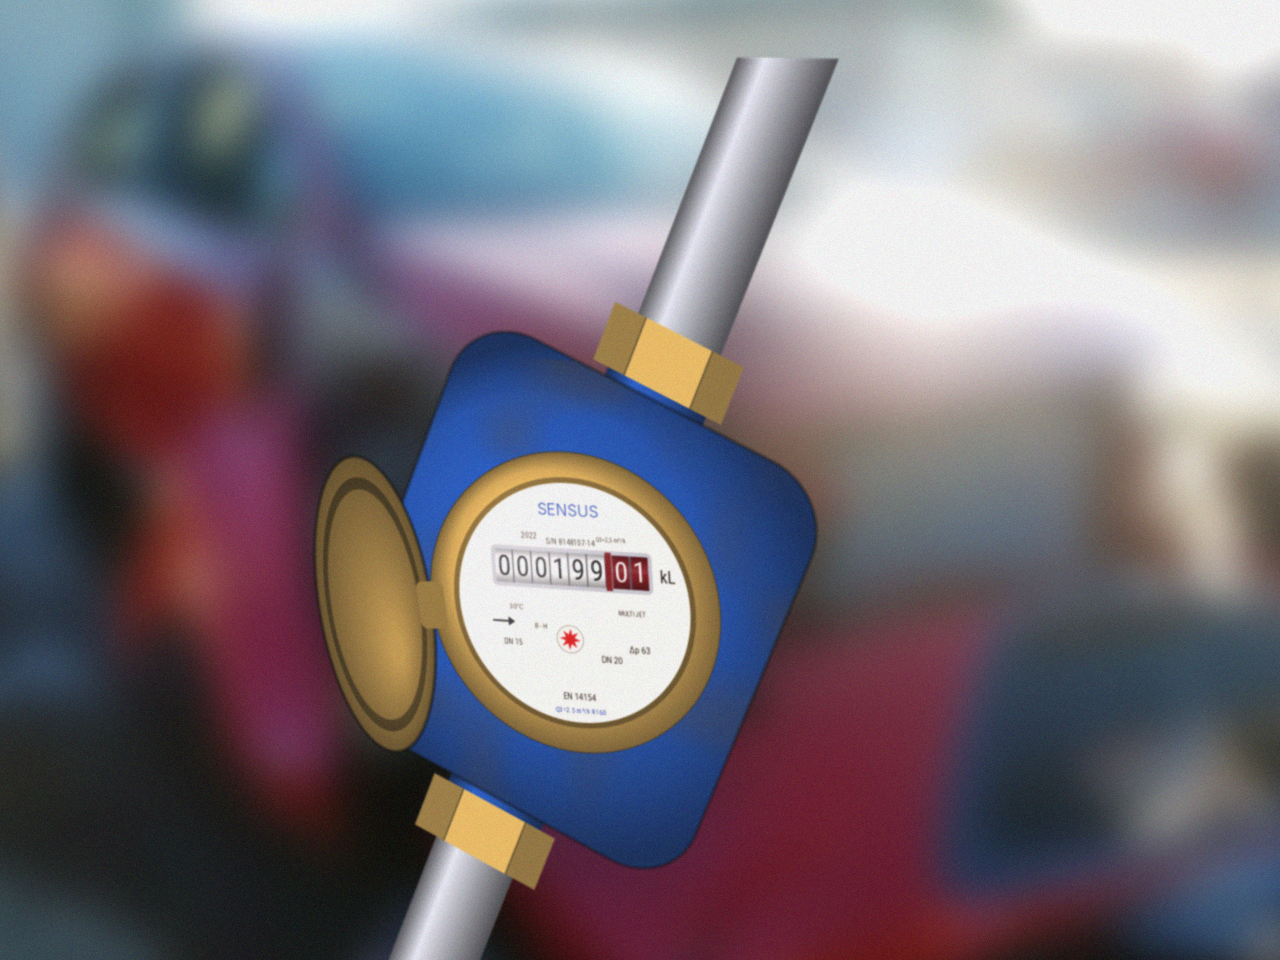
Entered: 199.01 kL
